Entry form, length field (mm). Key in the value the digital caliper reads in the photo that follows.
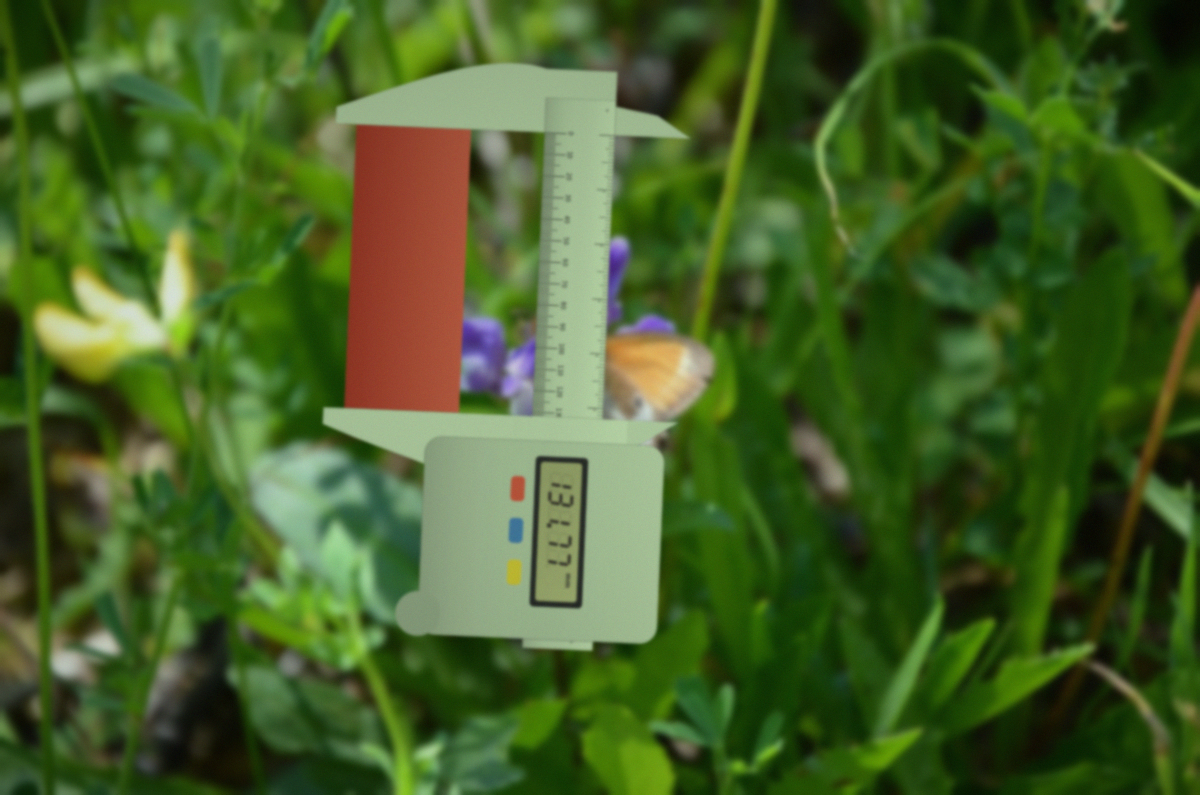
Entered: 131.77 mm
